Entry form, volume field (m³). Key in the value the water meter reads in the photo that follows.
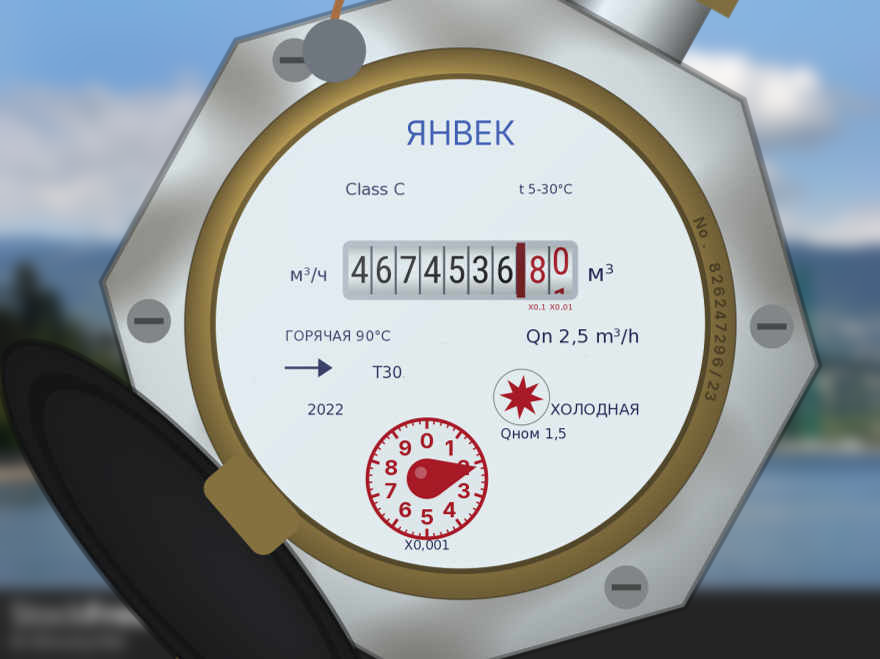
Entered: 4674536.802 m³
